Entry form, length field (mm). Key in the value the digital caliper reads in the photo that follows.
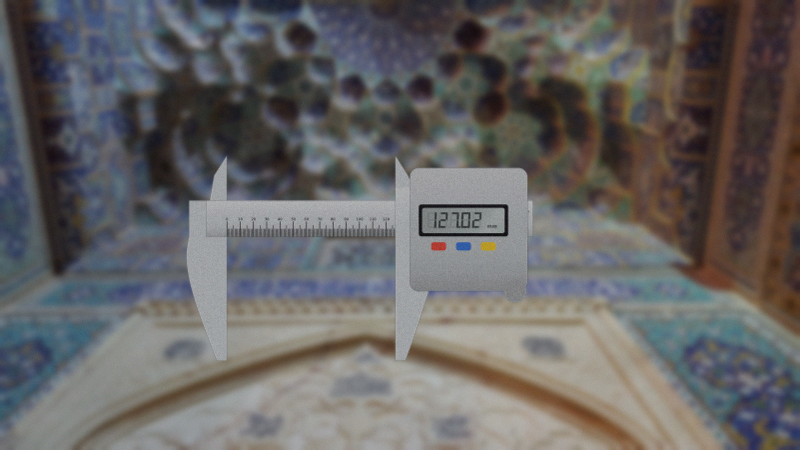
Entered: 127.02 mm
